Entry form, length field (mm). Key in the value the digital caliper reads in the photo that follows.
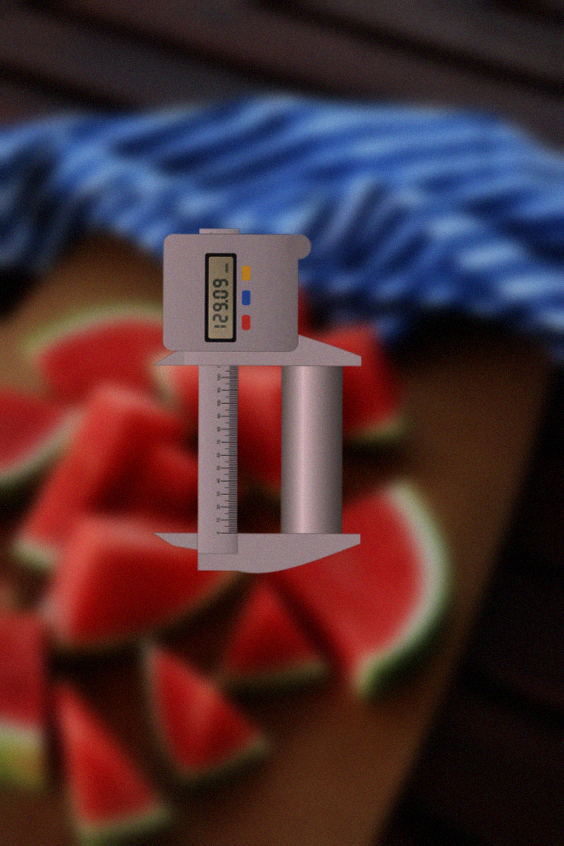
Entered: 129.09 mm
